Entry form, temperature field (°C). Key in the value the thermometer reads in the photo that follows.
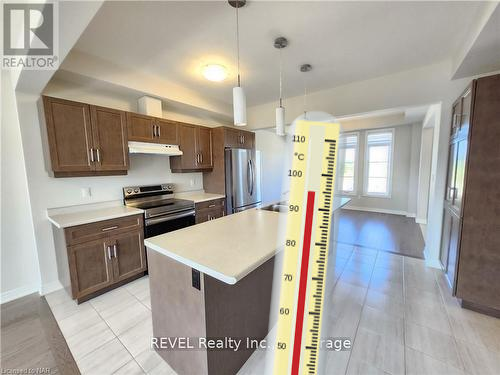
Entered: 95 °C
